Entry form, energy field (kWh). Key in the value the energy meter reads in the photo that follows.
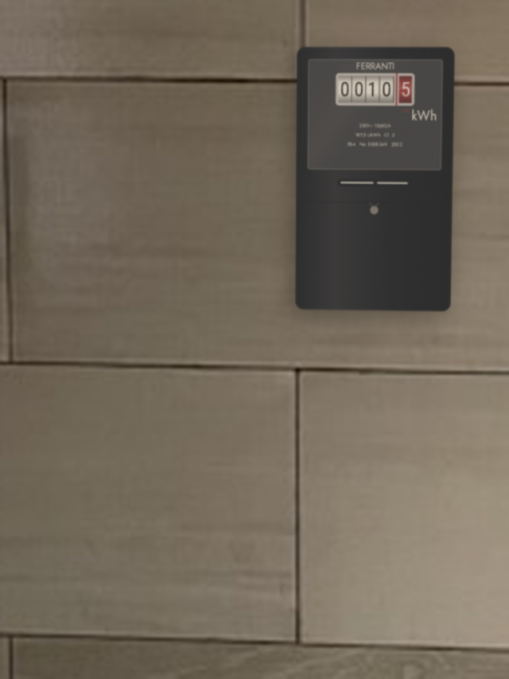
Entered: 10.5 kWh
